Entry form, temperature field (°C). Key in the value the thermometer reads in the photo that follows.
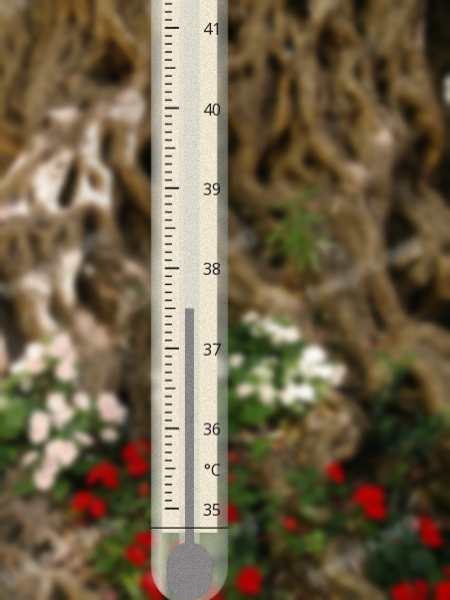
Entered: 37.5 °C
